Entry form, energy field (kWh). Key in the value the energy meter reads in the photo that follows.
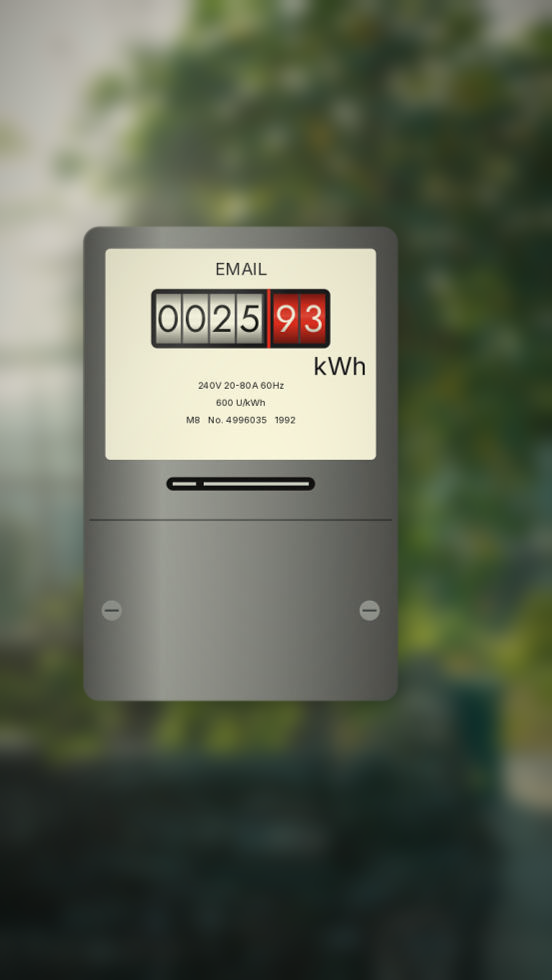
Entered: 25.93 kWh
